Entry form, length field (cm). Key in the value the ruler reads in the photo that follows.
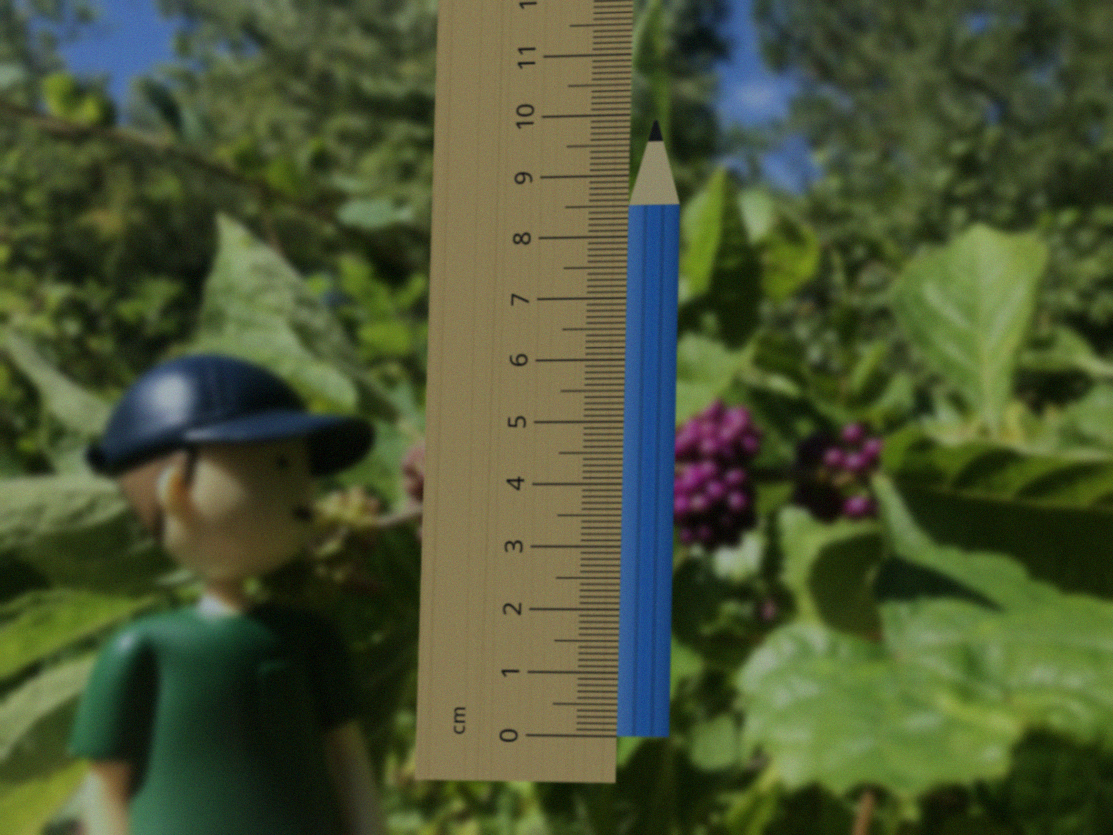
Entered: 9.9 cm
